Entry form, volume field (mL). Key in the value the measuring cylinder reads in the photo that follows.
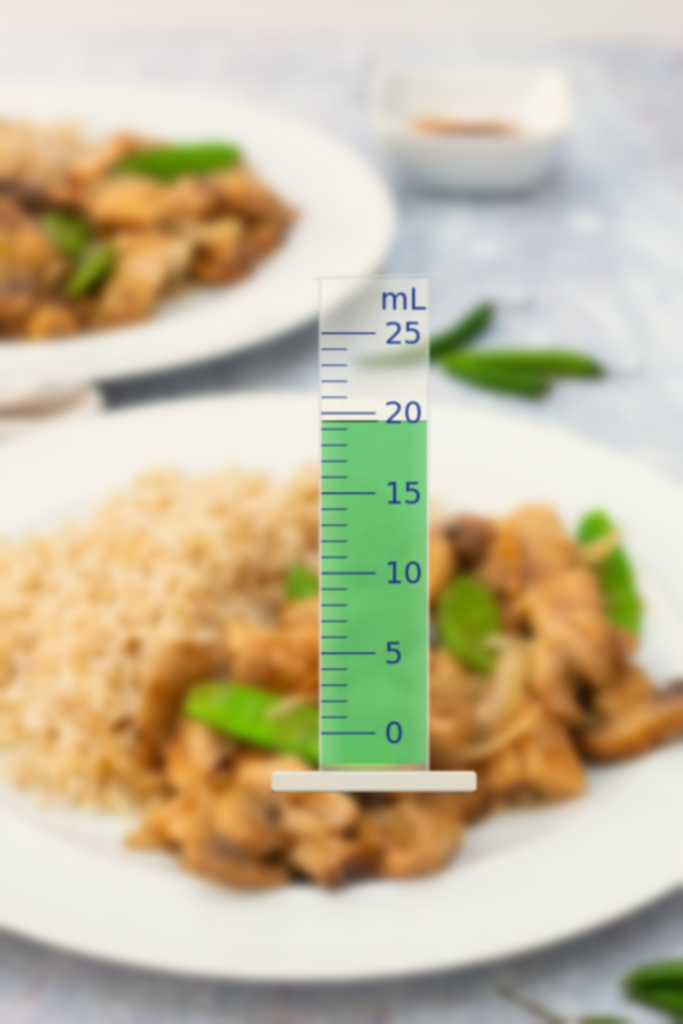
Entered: 19.5 mL
